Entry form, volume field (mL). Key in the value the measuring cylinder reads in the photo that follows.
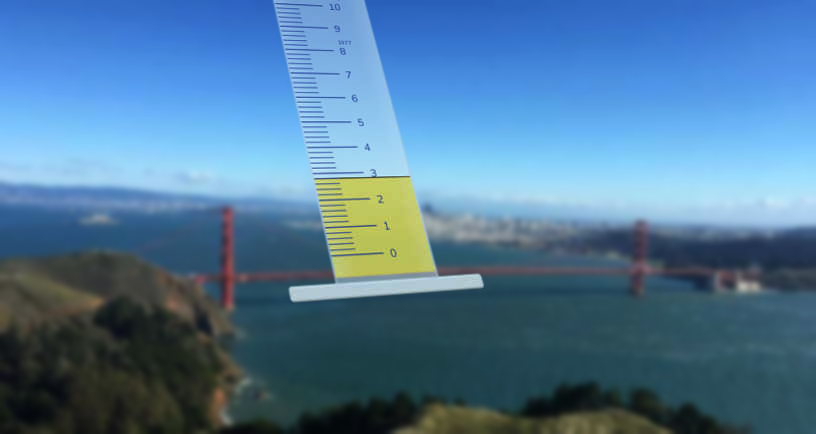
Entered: 2.8 mL
